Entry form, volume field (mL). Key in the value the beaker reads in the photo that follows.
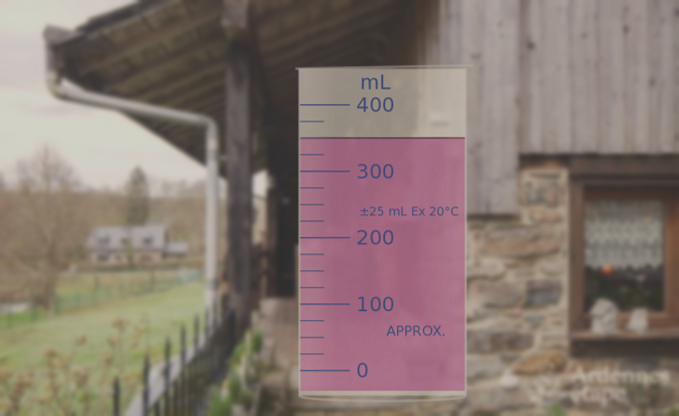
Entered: 350 mL
